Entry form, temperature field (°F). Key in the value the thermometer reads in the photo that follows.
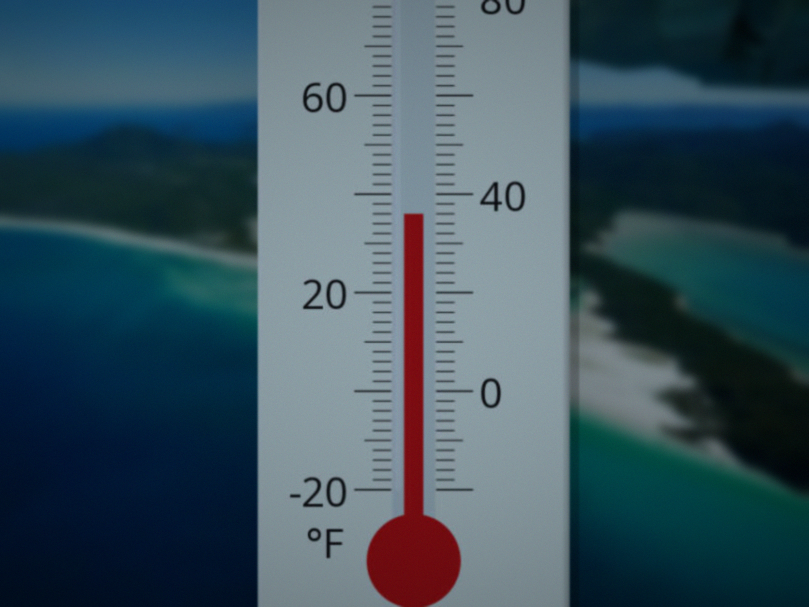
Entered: 36 °F
